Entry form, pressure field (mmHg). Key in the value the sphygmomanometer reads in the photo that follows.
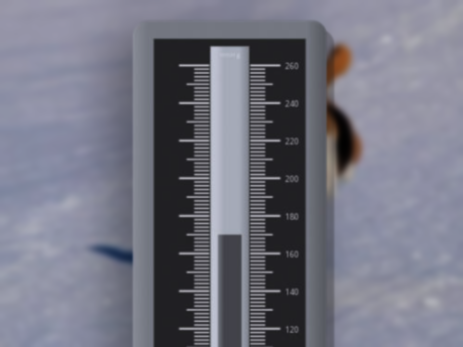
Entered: 170 mmHg
